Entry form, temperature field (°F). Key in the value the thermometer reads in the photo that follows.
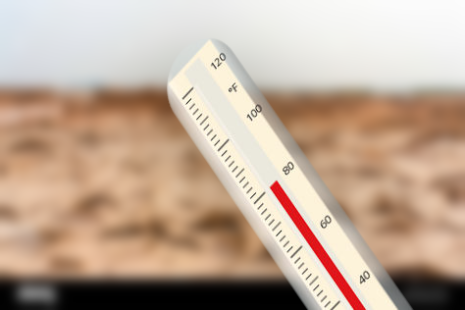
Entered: 80 °F
